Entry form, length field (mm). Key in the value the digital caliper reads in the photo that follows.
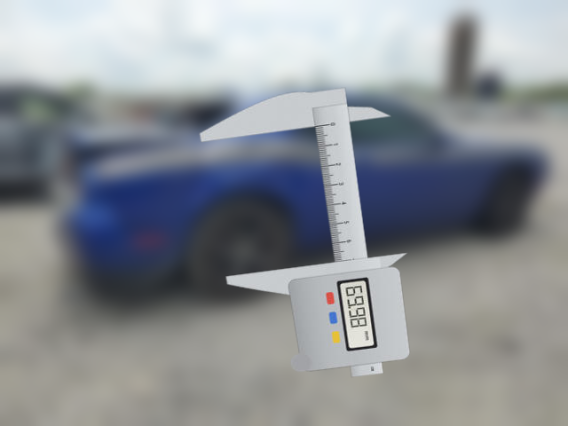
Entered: 69.98 mm
